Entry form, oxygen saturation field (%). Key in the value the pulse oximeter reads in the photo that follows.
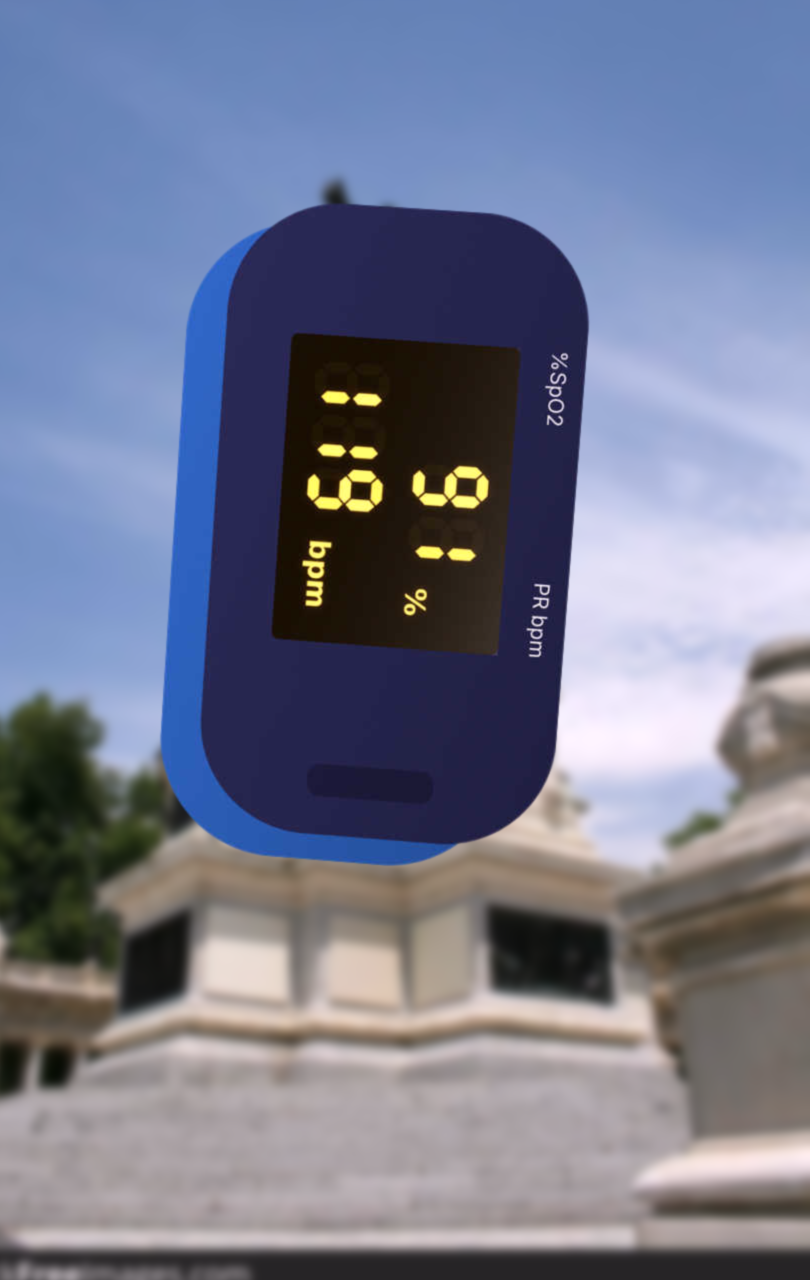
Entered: 91 %
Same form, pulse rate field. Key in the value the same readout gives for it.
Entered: 119 bpm
